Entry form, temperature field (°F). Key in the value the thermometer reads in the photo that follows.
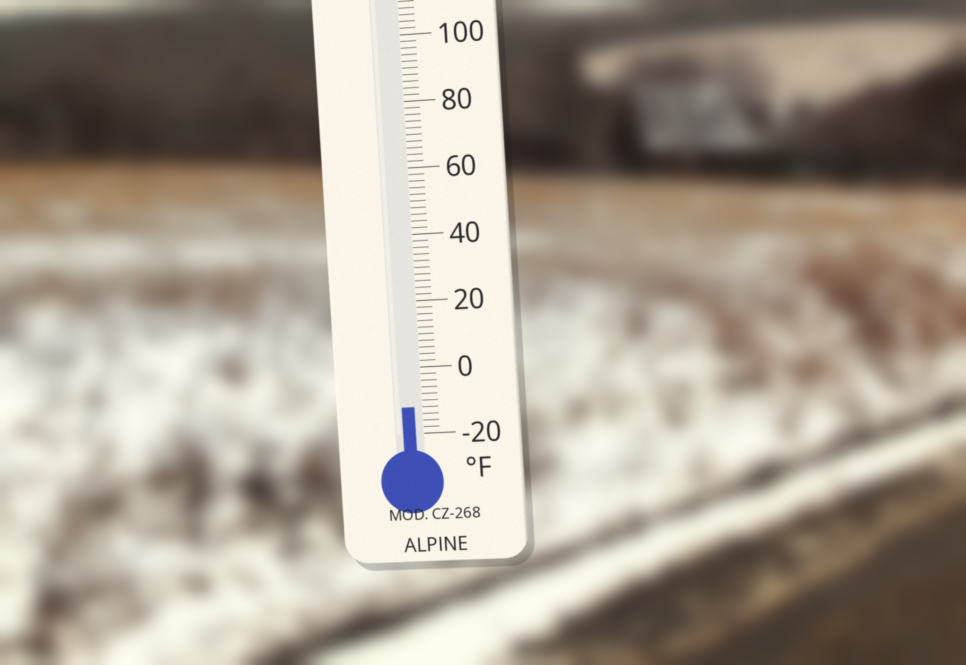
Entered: -12 °F
